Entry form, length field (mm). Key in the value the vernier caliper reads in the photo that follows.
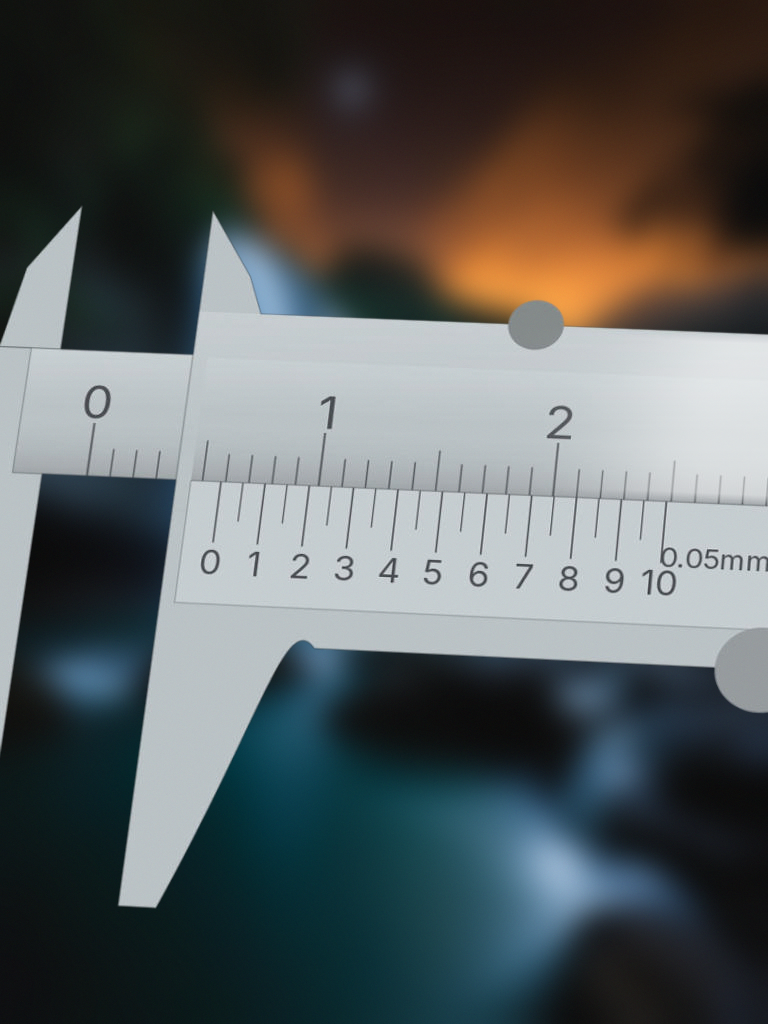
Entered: 5.8 mm
